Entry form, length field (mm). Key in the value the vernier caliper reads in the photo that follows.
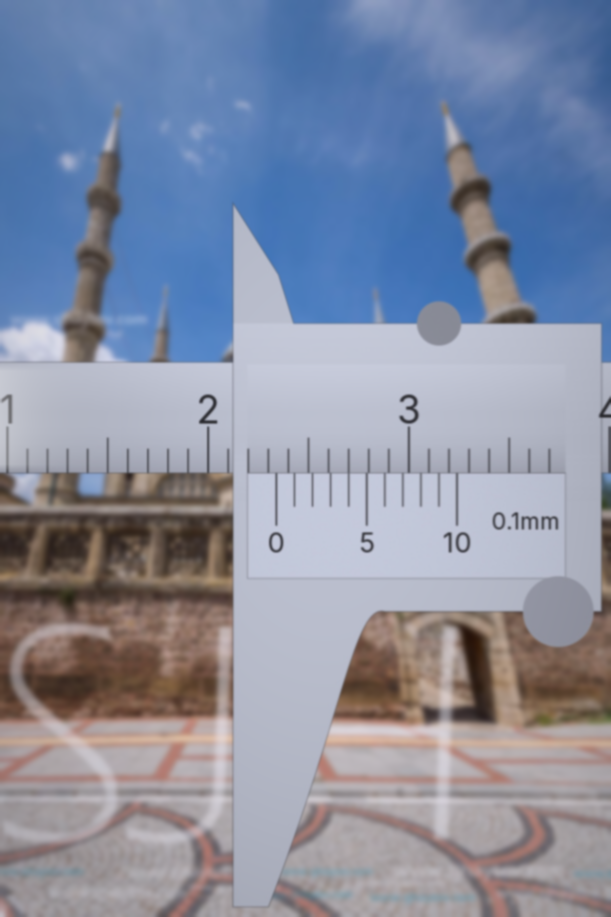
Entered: 23.4 mm
